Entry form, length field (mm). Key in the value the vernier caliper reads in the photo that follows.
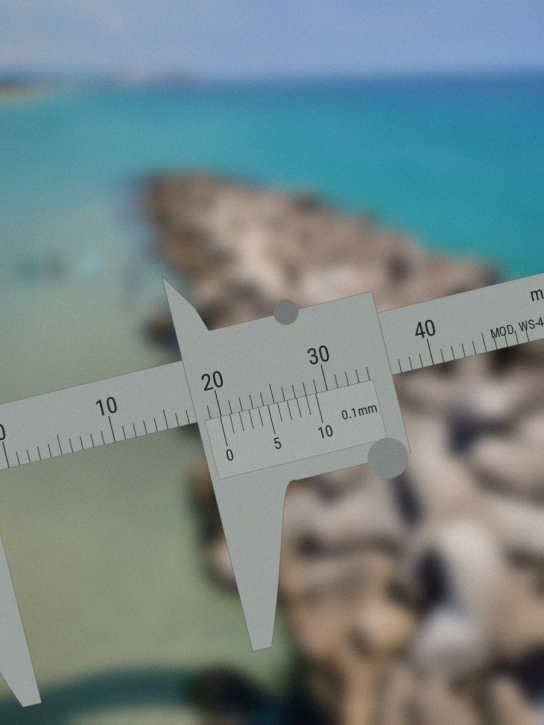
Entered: 19.9 mm
